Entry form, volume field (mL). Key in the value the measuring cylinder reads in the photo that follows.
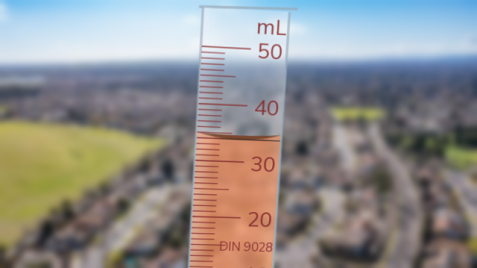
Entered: 34 mL
